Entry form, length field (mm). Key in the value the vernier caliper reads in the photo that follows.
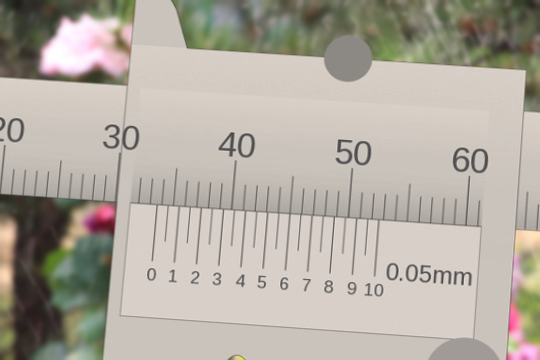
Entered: 33.6 mm
